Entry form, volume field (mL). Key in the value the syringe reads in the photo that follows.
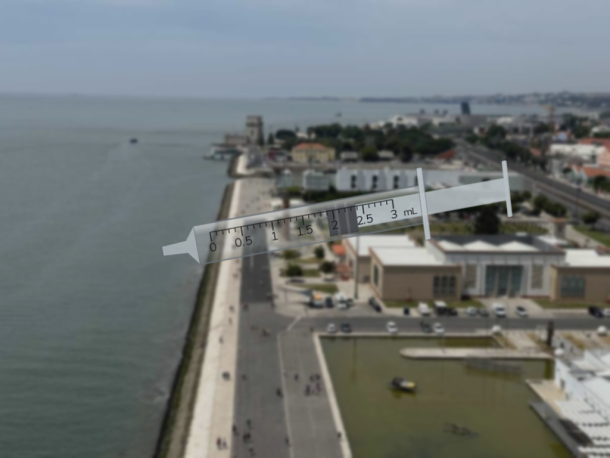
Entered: 1.9 mL
